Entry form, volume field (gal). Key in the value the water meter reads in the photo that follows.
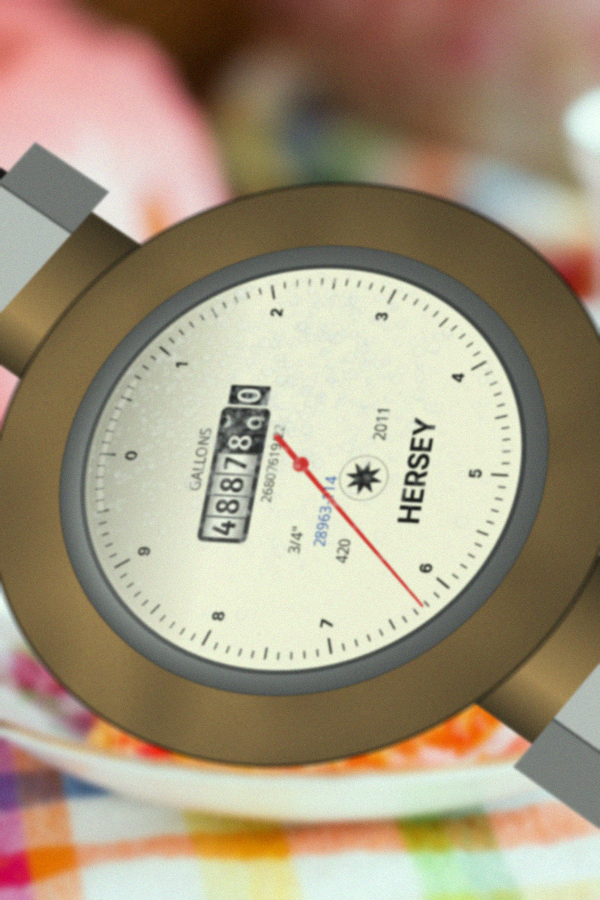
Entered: 4887886.2 gal
